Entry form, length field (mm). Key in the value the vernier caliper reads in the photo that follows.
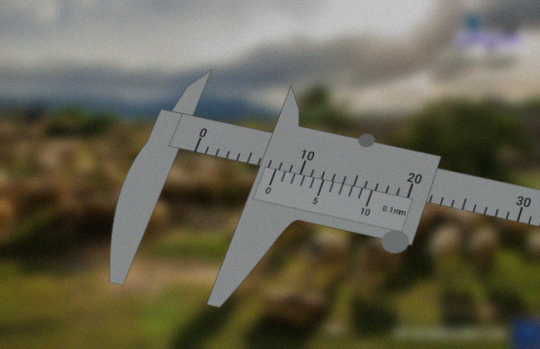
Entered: 7.7 mm
